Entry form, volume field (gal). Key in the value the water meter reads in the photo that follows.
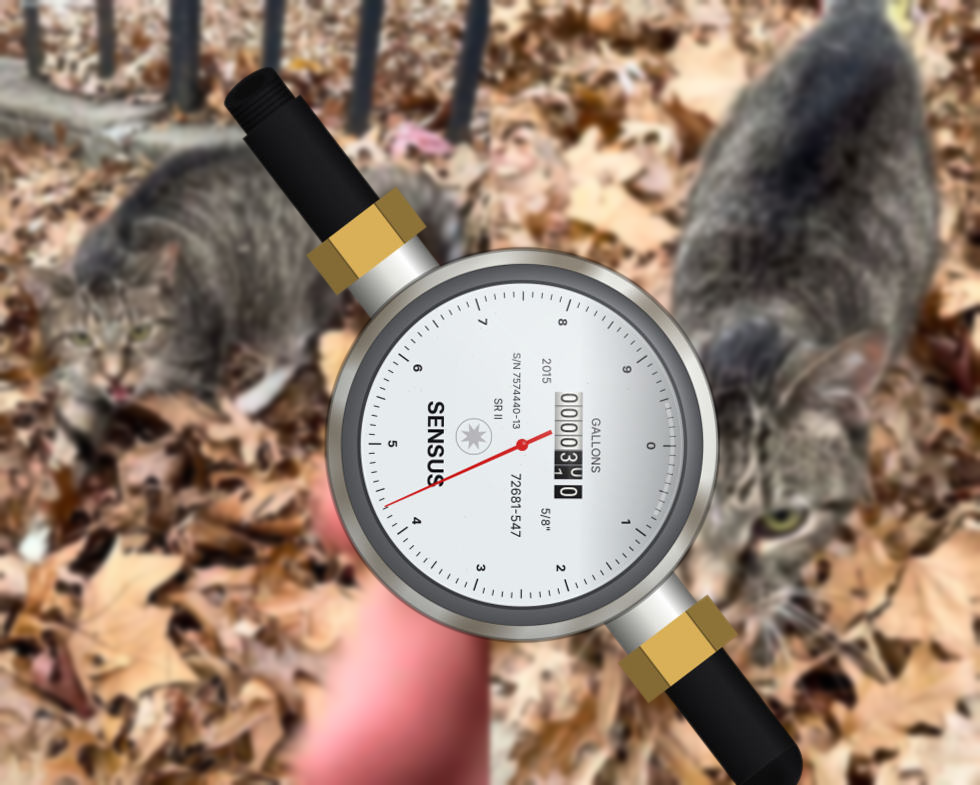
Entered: 304.3 gal
